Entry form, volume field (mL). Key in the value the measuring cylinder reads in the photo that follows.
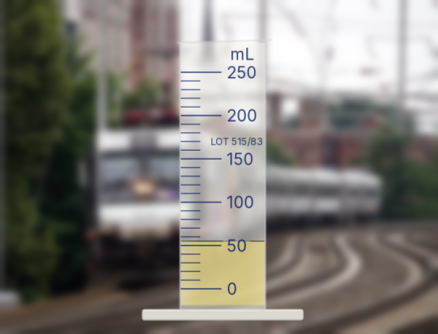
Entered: 55 mL
